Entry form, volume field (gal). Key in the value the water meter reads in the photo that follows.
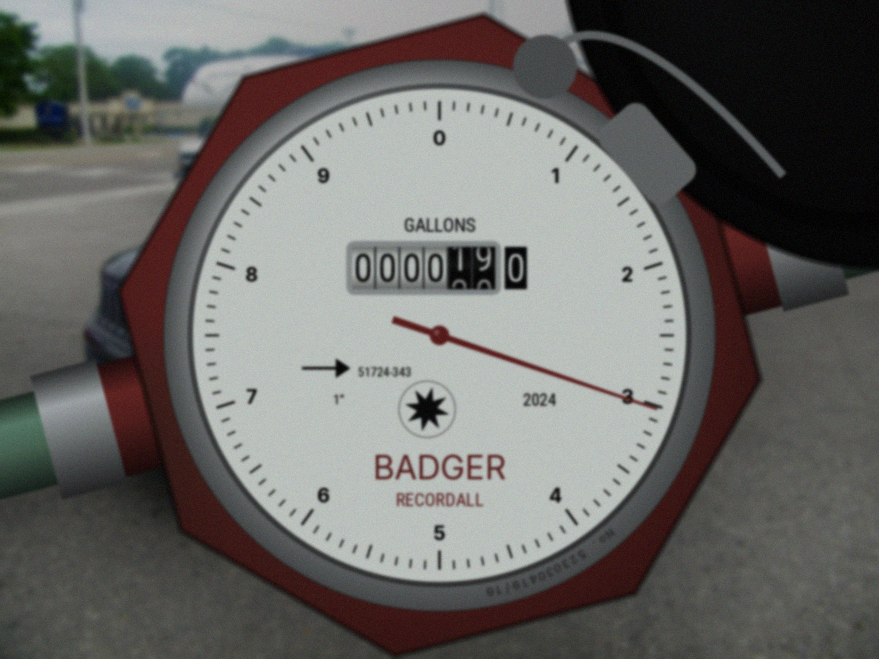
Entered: 193.0 gal
